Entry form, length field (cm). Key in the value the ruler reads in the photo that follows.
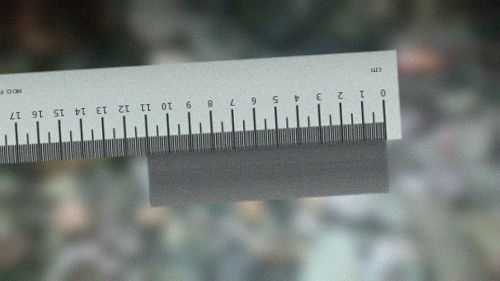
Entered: 11 cm
